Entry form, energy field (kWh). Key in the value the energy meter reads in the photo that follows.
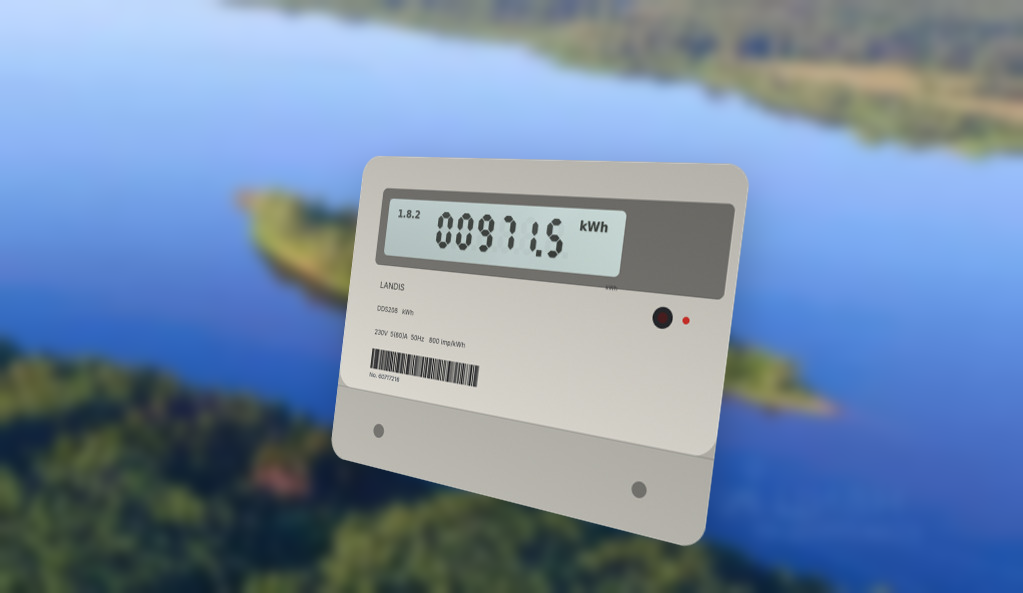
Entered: 971.5 kWh
